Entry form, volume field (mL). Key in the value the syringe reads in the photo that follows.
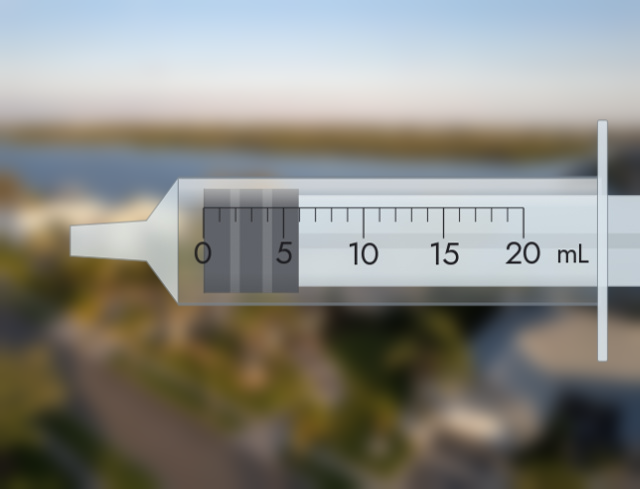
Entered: 0 mL
